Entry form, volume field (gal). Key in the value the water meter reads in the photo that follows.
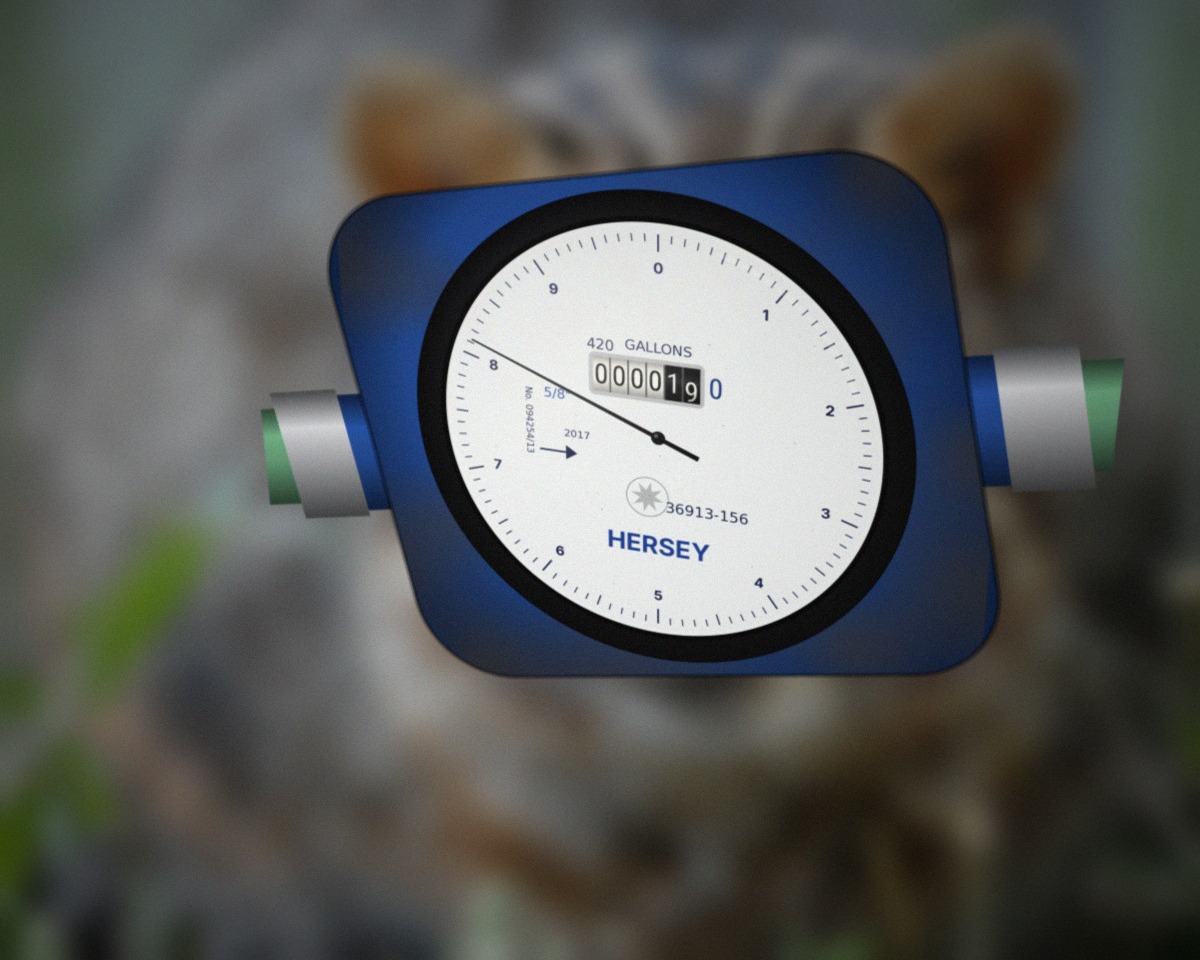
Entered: 188.1 gal
